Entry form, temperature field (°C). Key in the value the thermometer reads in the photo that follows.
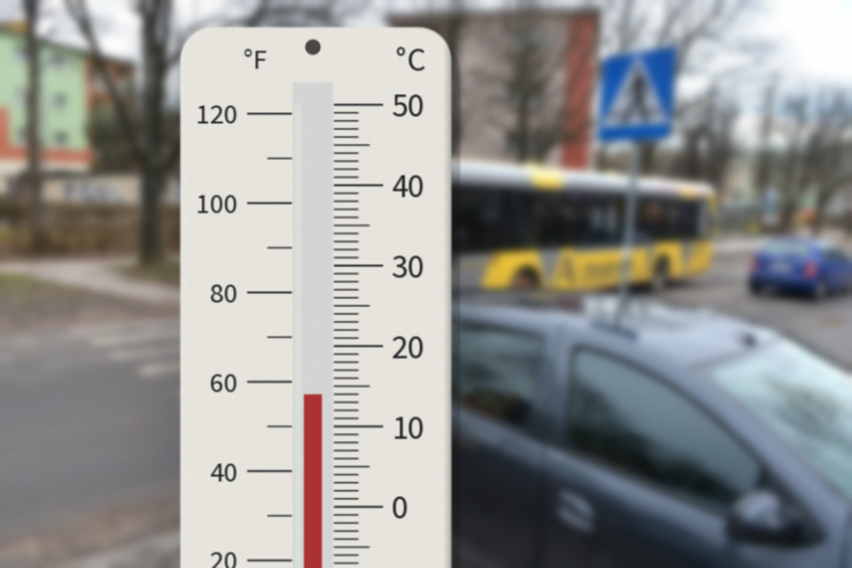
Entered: 14 °C
